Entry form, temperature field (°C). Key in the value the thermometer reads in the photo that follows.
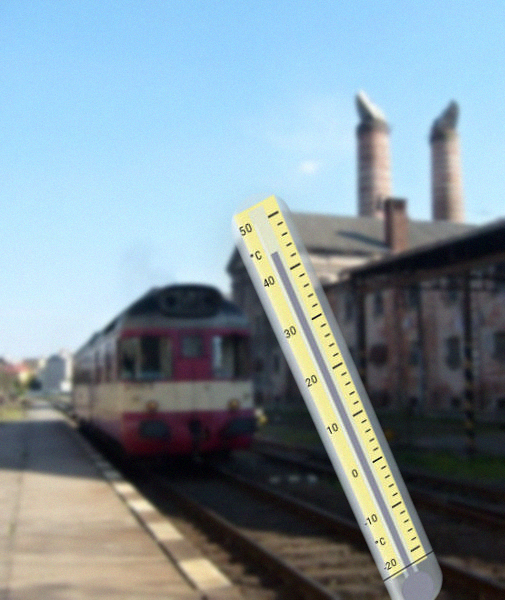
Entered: 44 °C
